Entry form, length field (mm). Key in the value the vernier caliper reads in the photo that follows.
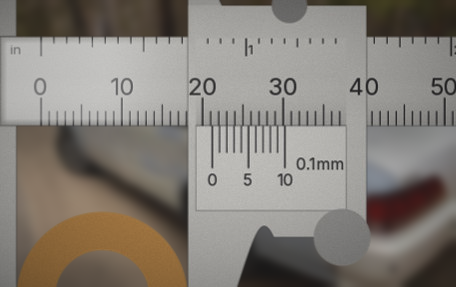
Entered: 21.2 mm
